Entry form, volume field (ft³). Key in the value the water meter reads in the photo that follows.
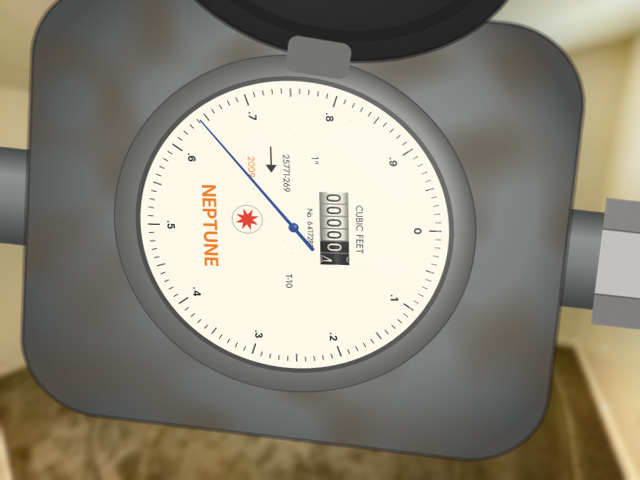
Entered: 3.64 ft³
